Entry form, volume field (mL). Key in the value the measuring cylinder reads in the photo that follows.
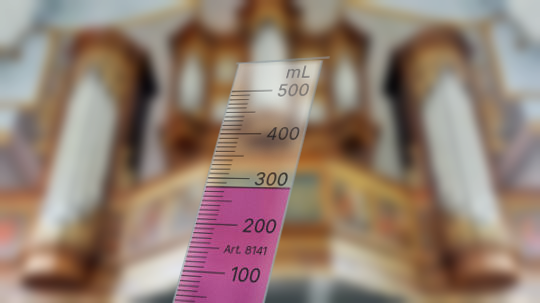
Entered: 280 mL
